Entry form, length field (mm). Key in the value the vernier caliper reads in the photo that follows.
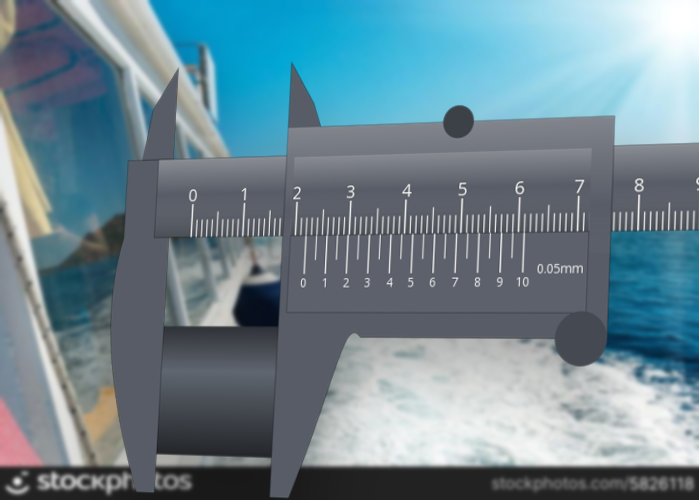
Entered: 22.0 mm
